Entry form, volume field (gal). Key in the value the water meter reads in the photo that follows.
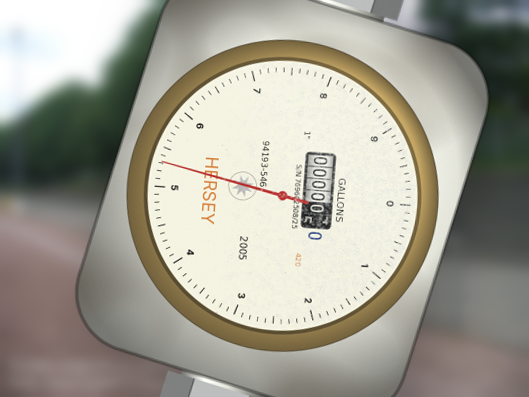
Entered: 45.3 gal
